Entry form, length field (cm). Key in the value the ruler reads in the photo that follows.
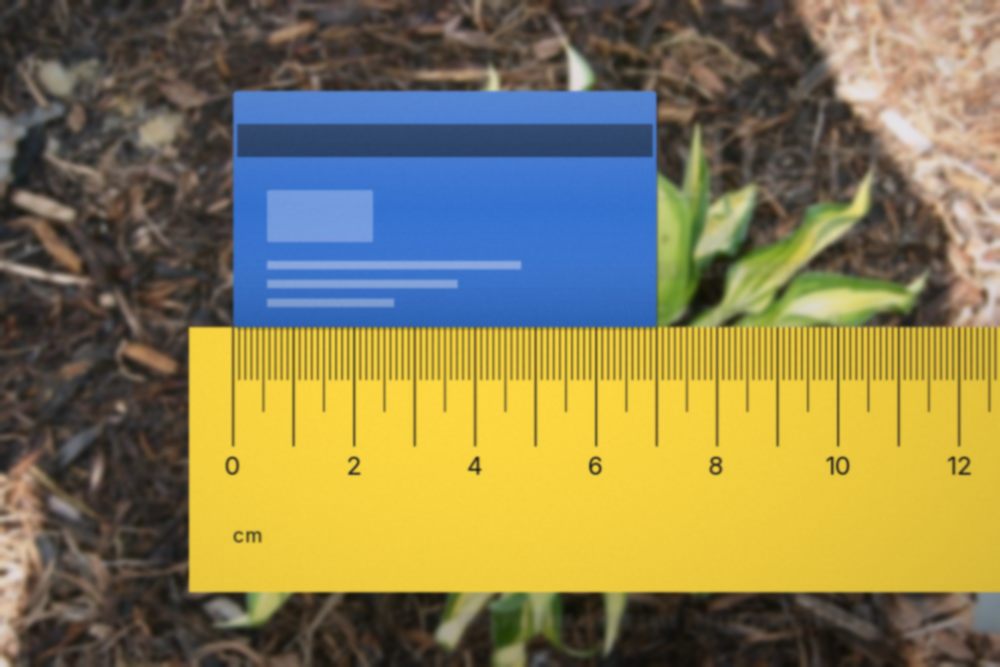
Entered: 7 cm
